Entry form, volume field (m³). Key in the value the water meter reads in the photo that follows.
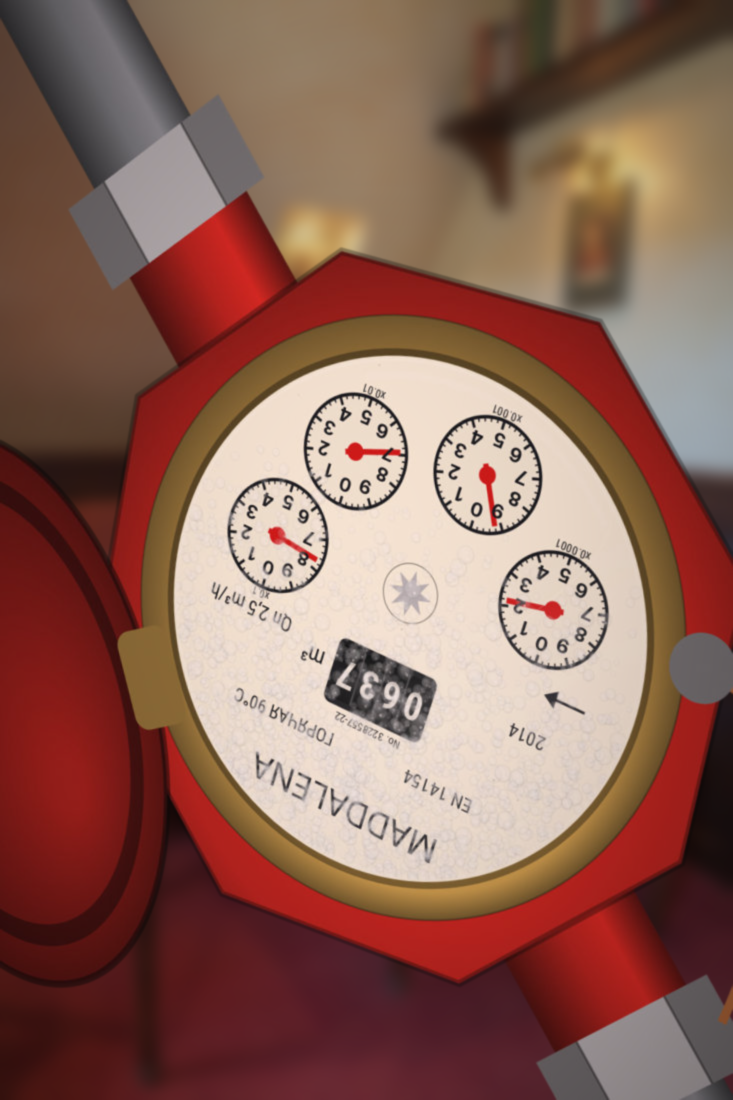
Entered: 637.7692 m³
